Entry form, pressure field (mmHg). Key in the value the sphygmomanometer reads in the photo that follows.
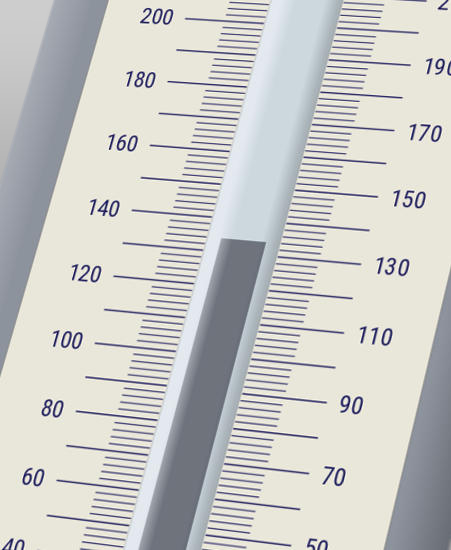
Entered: 134 mmHg
